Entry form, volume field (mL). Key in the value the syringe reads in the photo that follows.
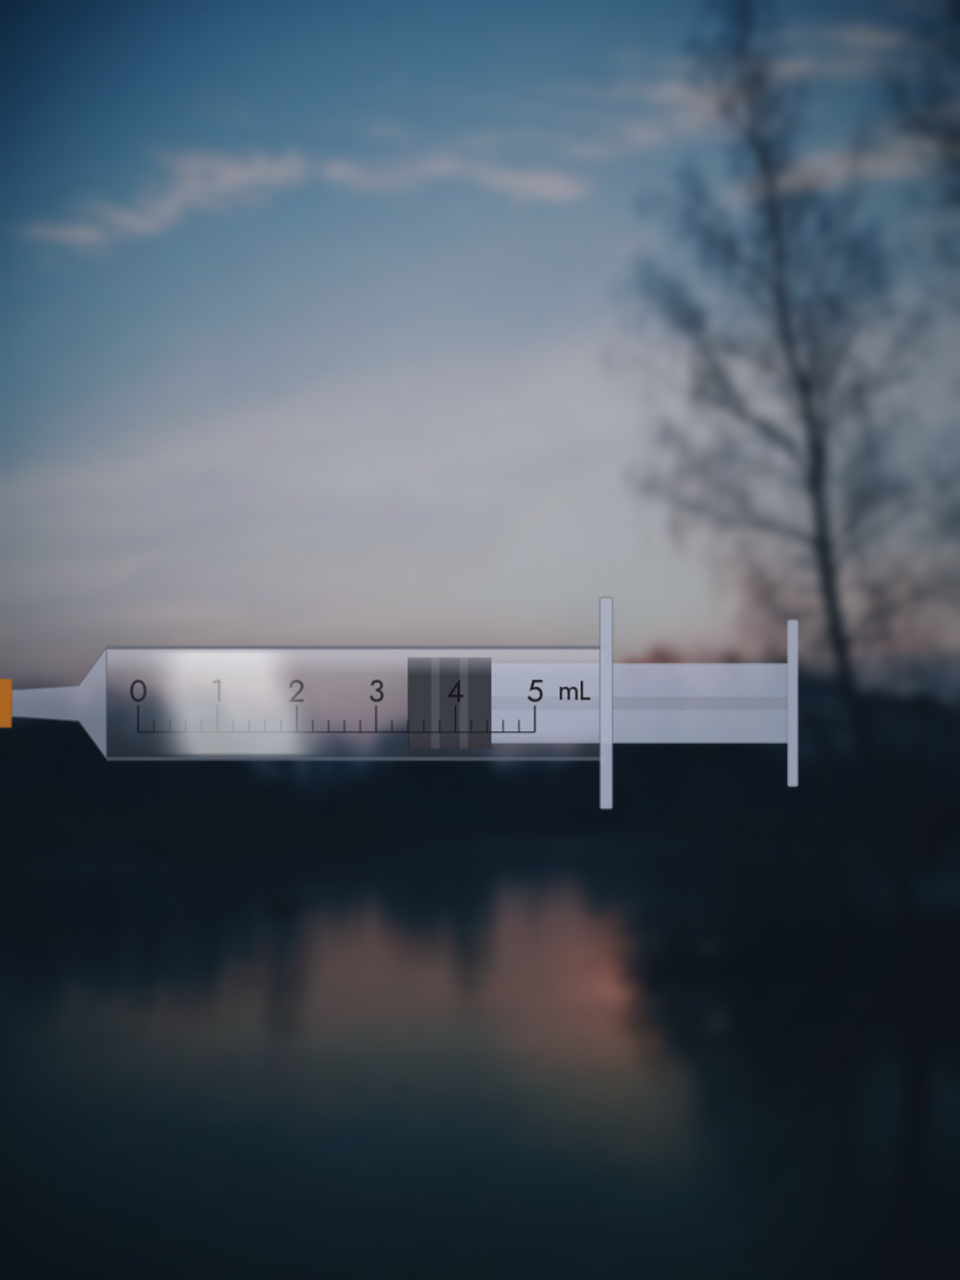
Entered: 3.4 mL
